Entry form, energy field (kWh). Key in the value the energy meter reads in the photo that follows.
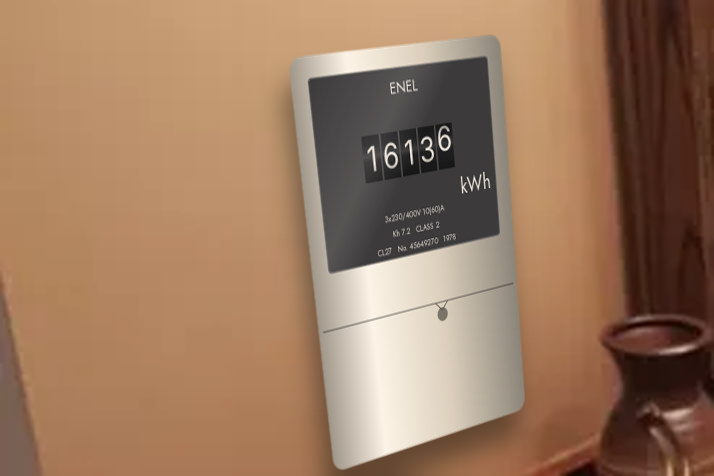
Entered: 16136 kWh
